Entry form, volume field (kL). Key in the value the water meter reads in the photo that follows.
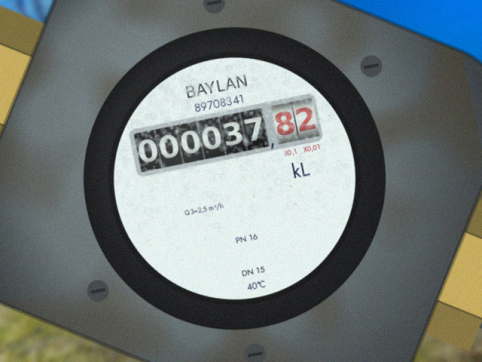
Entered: 37.82 kL
